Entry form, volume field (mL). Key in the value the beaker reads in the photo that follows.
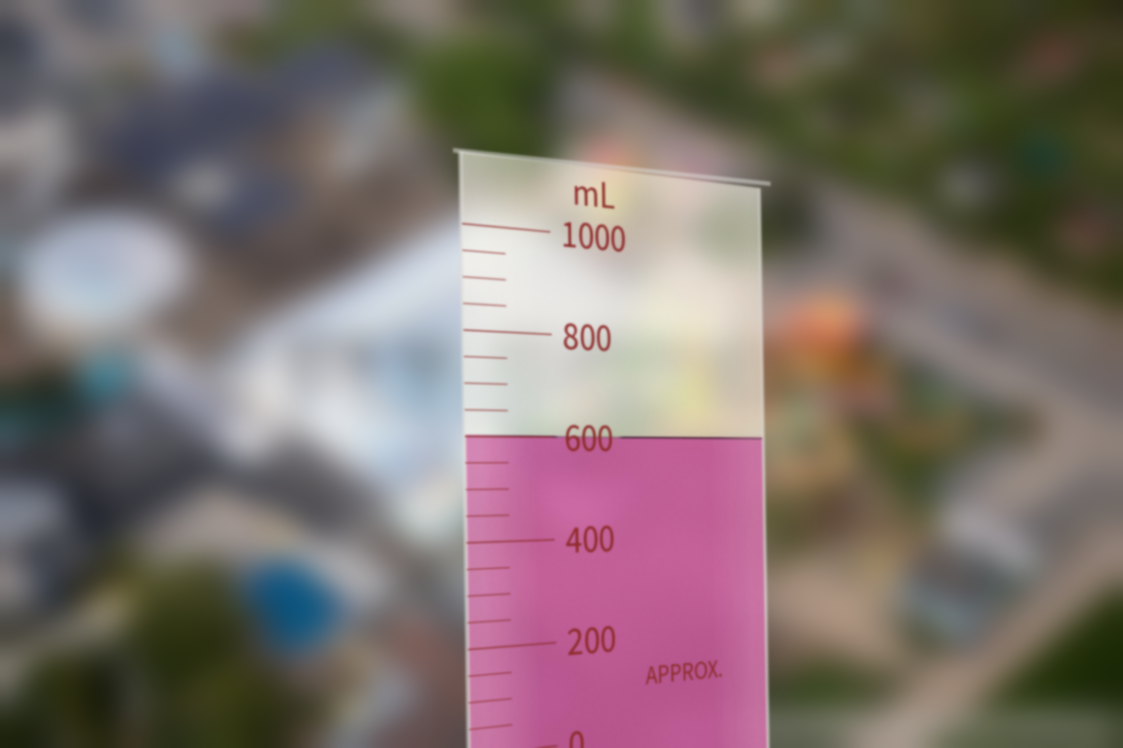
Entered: 600 mL
